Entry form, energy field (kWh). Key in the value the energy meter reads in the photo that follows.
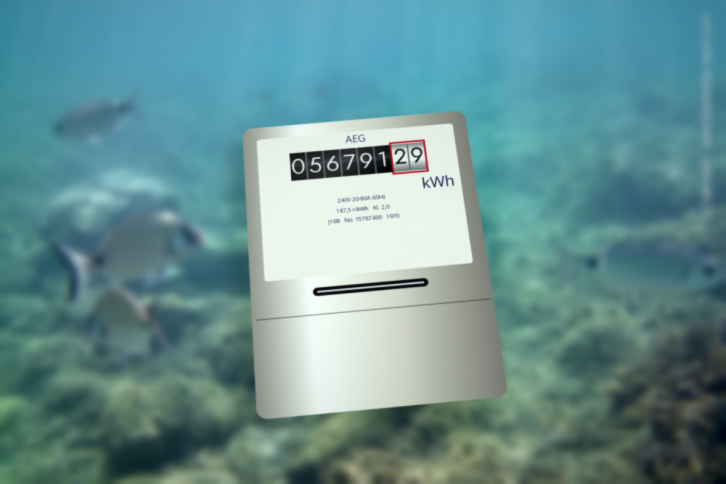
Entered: 56791.29 kWh
